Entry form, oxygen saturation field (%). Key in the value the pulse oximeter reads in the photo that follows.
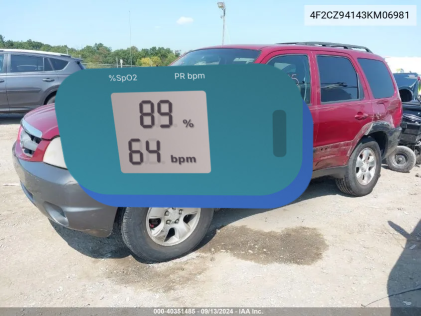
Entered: 89 %
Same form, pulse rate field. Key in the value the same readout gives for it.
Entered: 64 bpm
